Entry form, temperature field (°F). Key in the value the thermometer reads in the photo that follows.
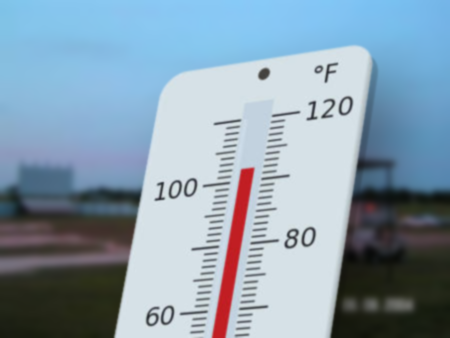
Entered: 104 °F
